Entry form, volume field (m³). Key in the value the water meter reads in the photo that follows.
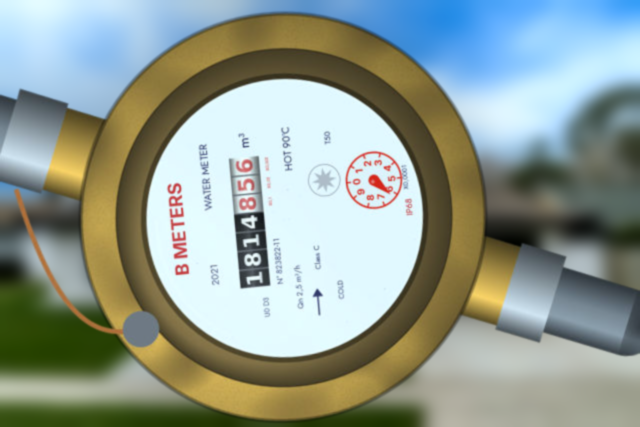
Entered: 1814.8566 m³
